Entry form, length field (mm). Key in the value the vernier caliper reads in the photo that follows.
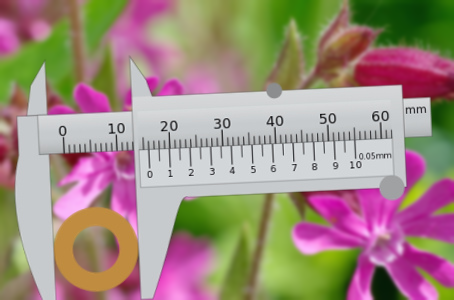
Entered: 16.0 mm
